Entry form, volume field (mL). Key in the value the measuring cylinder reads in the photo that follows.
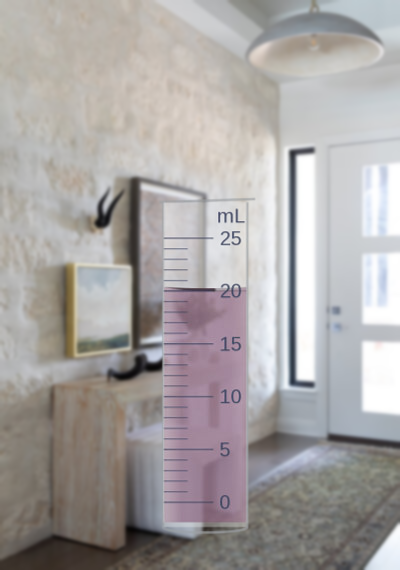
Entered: 20 mL
